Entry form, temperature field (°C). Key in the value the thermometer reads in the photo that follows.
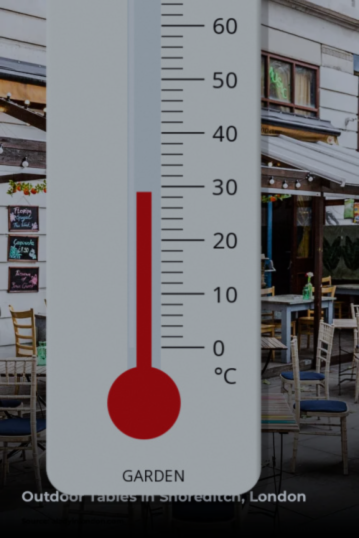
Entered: 29 °C
